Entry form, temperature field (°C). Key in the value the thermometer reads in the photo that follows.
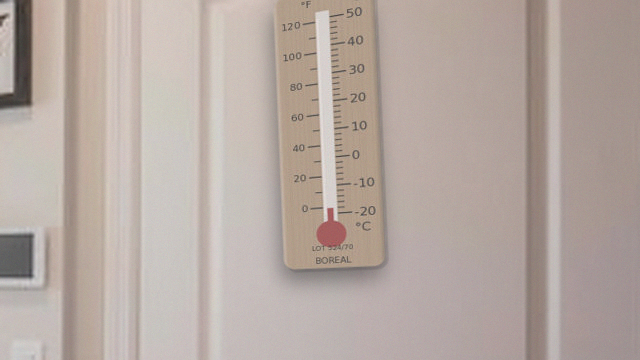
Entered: -18 °C
